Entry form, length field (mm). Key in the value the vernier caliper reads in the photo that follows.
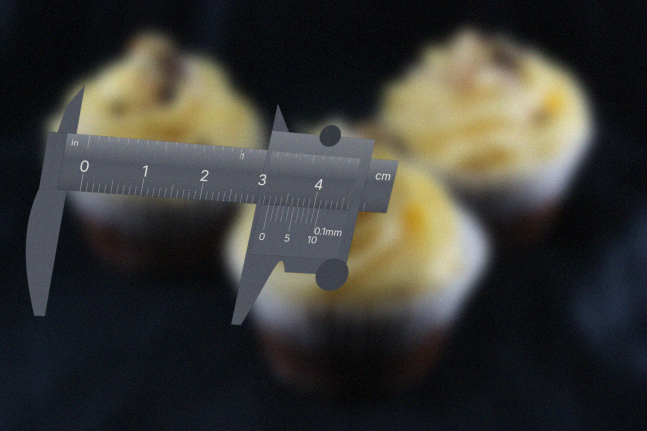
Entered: 32.0 mm
